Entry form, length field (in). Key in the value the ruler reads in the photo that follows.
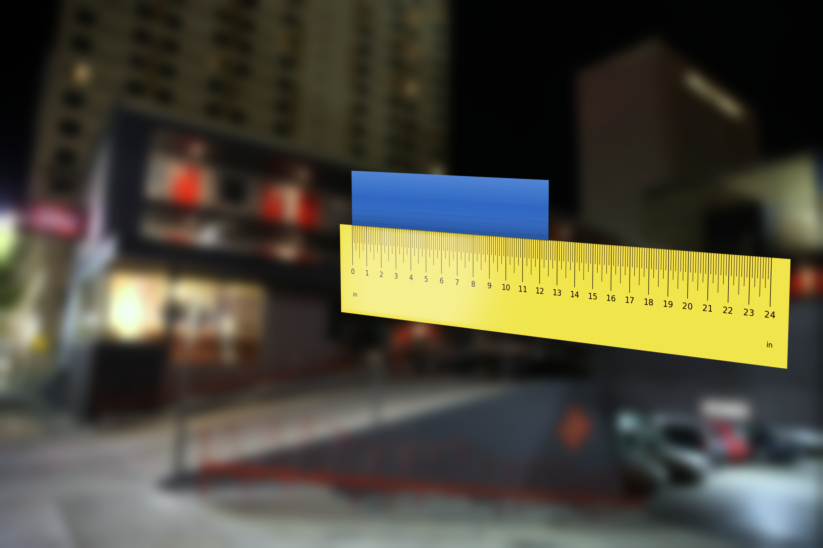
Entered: 12.5 in
